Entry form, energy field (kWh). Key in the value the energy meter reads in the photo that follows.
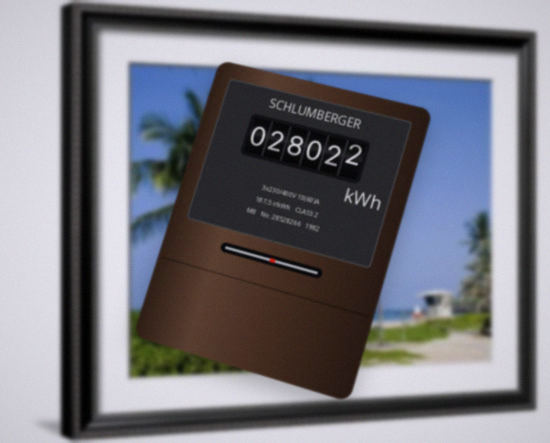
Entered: 28022 kWh
